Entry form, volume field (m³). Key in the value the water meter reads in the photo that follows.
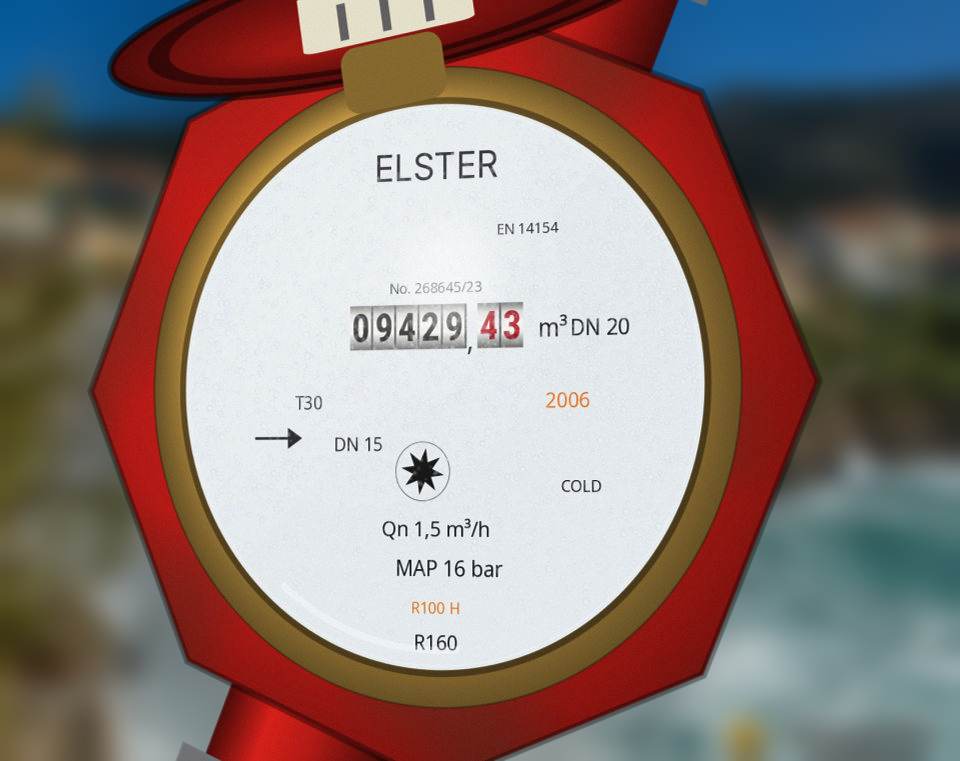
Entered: 9429.43 m³
